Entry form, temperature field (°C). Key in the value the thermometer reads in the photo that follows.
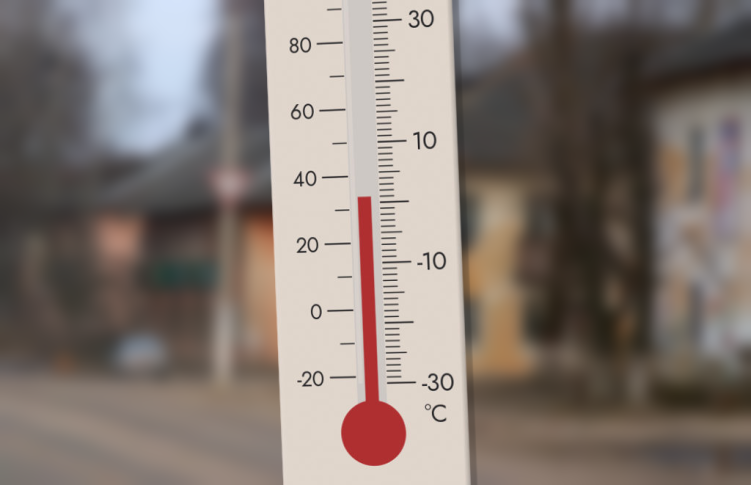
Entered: 1 °C
